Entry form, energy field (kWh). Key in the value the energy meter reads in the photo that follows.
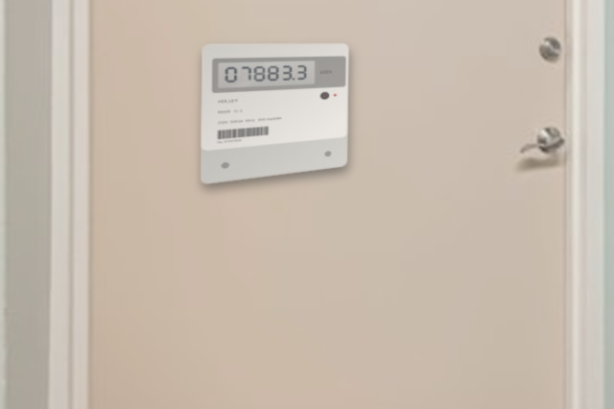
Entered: 7883.3 kWh
